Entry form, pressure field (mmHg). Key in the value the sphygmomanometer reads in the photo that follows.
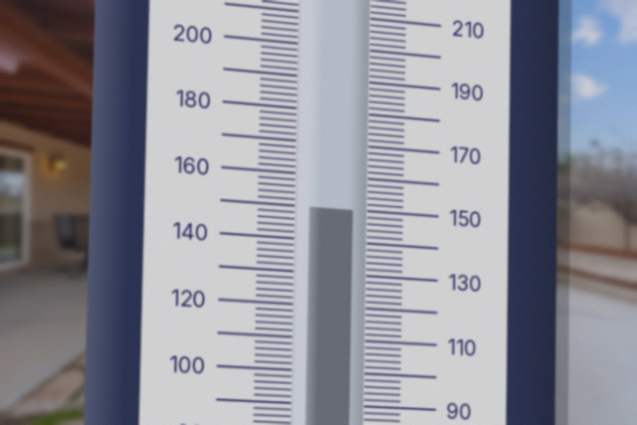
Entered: 150 mmHg
